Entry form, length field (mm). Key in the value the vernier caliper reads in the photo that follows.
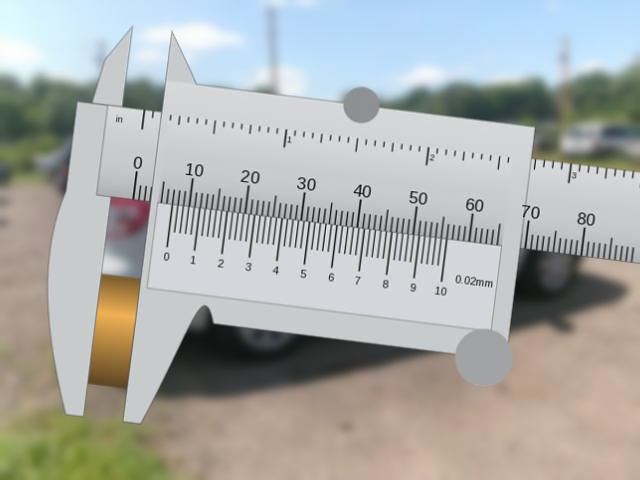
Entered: 7.0 mm
